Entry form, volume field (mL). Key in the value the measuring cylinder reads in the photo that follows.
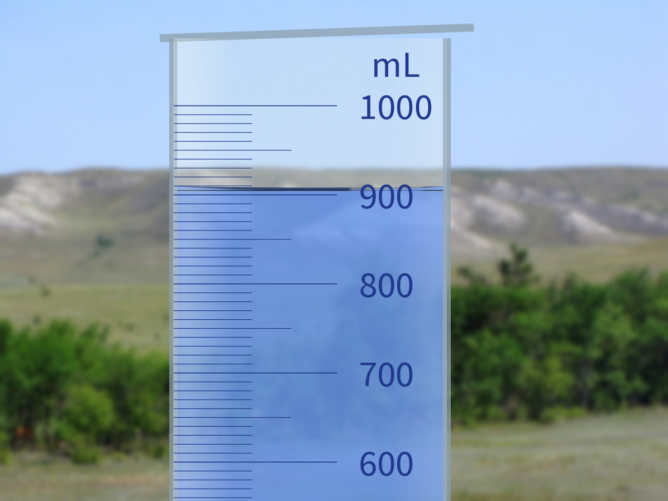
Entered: 905 mL
